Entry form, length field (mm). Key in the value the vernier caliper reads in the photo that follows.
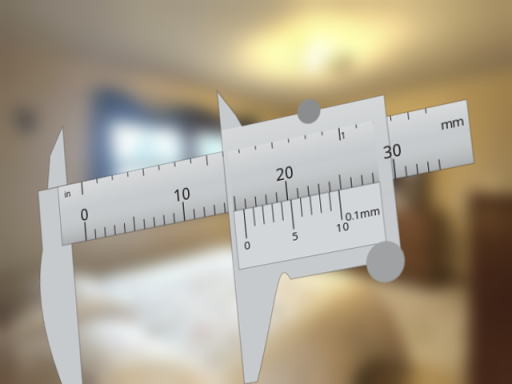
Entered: 15.8 mm
